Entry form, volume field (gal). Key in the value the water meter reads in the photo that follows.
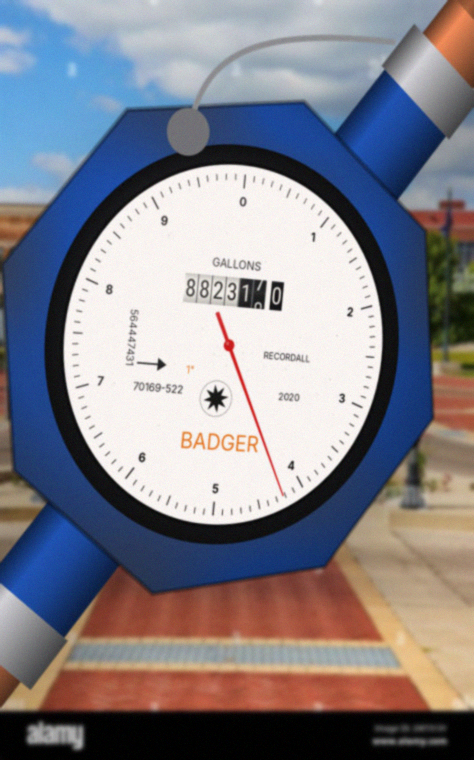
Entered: 8823174.2 gal
